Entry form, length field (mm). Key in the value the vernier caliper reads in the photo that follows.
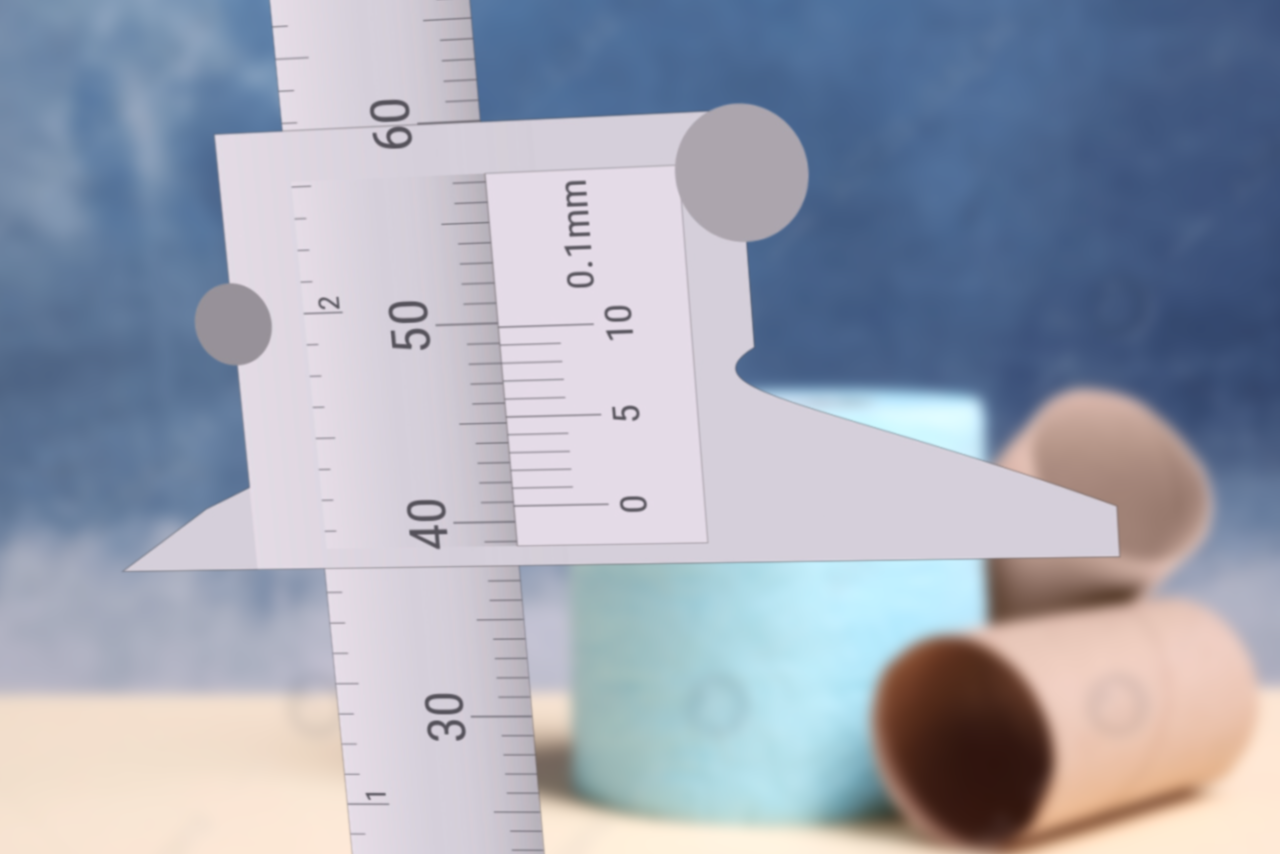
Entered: 40.8 mm
